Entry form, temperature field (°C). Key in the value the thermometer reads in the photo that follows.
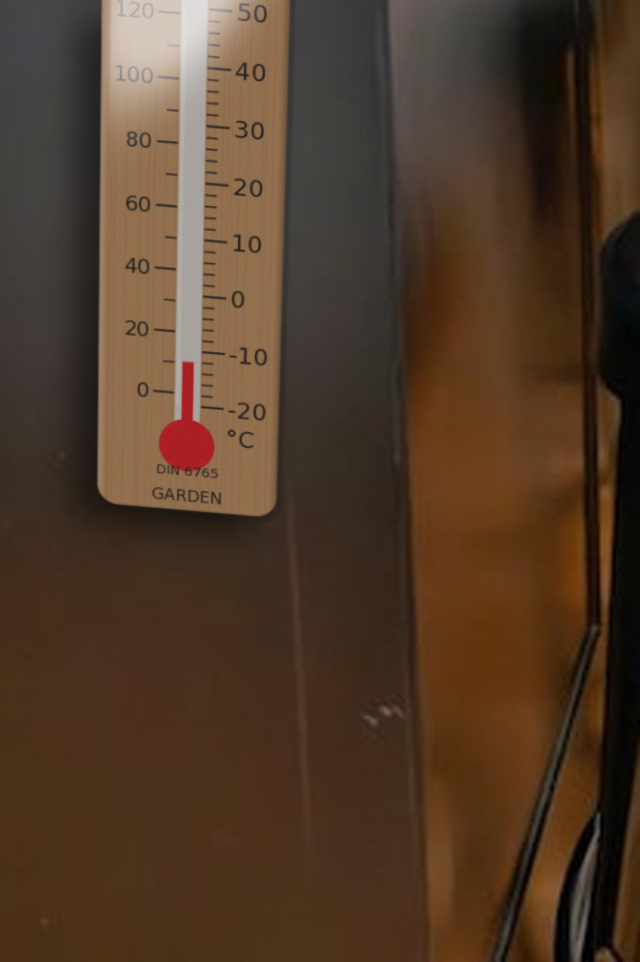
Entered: -12 °C
